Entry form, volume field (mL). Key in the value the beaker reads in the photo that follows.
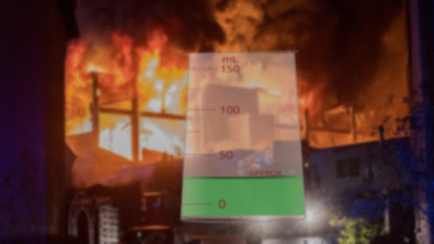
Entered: 25 mL
